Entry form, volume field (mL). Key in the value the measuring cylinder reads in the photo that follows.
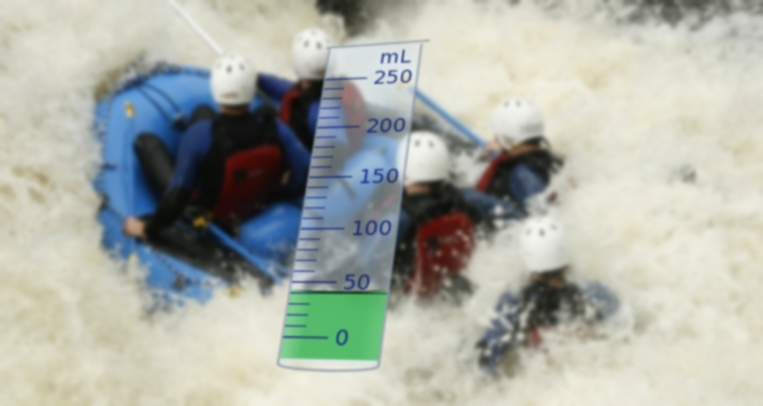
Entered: 40 mL
